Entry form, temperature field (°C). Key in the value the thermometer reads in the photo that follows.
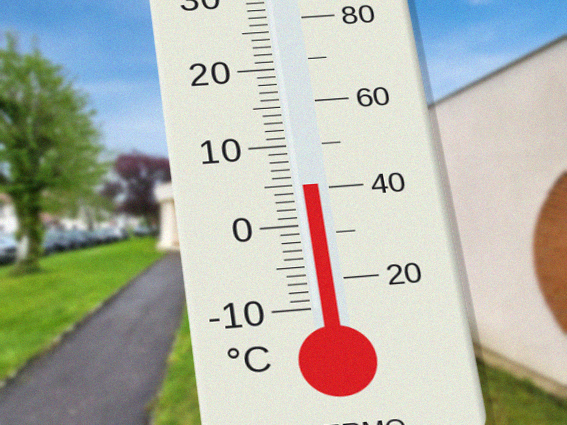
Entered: 5 °C
